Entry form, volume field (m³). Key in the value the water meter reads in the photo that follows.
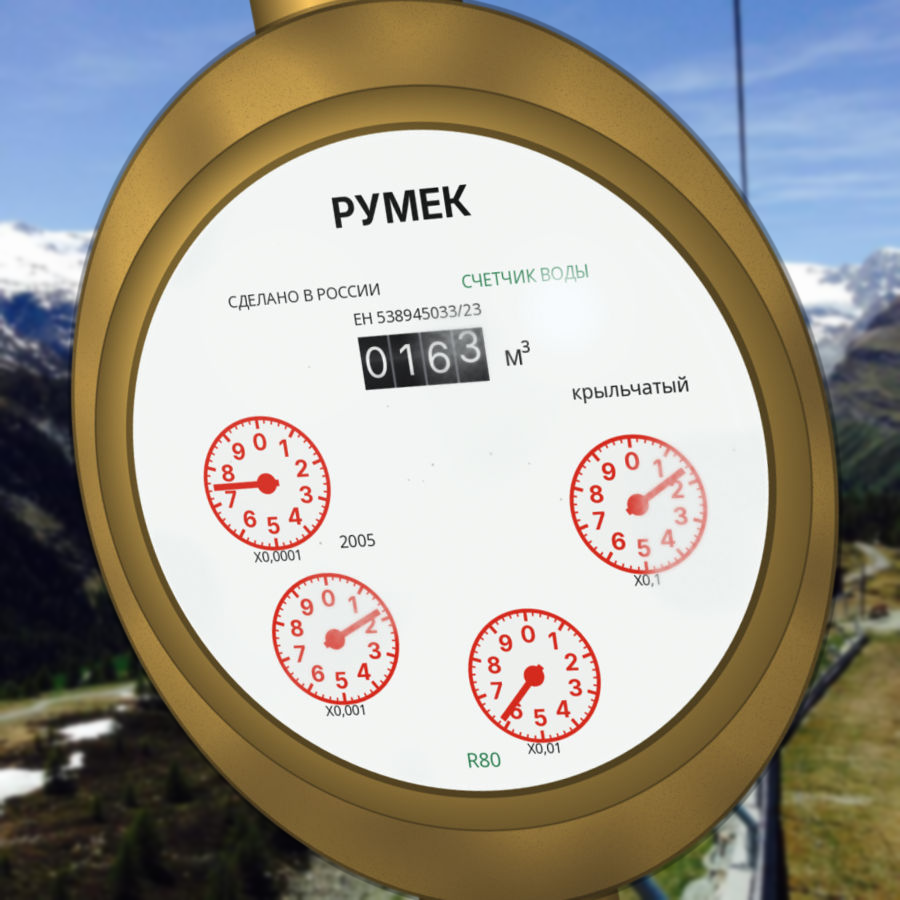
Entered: 163.1617 m³
